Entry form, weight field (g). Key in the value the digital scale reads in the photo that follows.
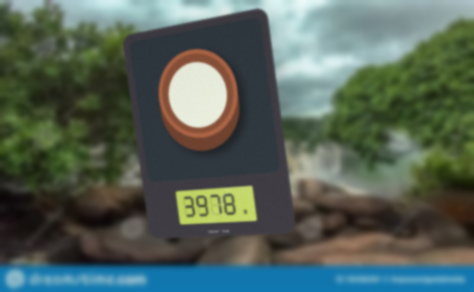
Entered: 3978 g
